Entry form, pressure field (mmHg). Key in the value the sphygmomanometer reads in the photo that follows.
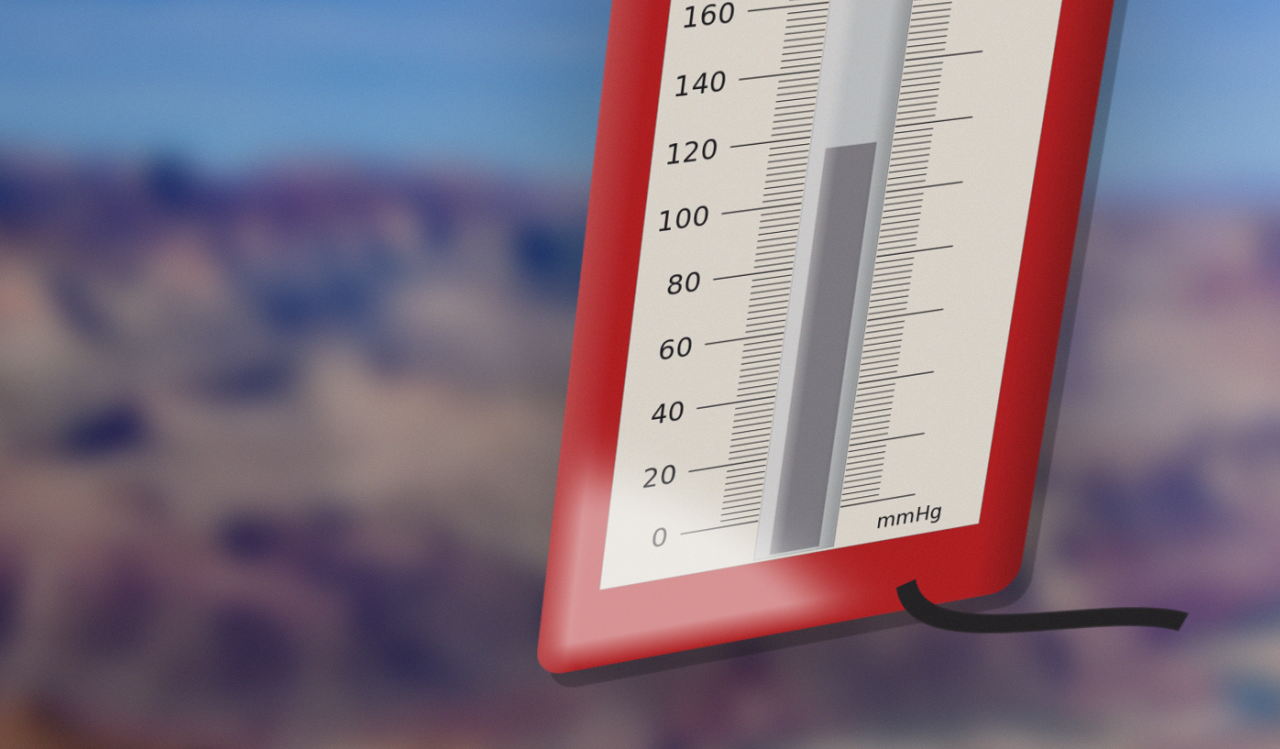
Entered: 116 mmHg
